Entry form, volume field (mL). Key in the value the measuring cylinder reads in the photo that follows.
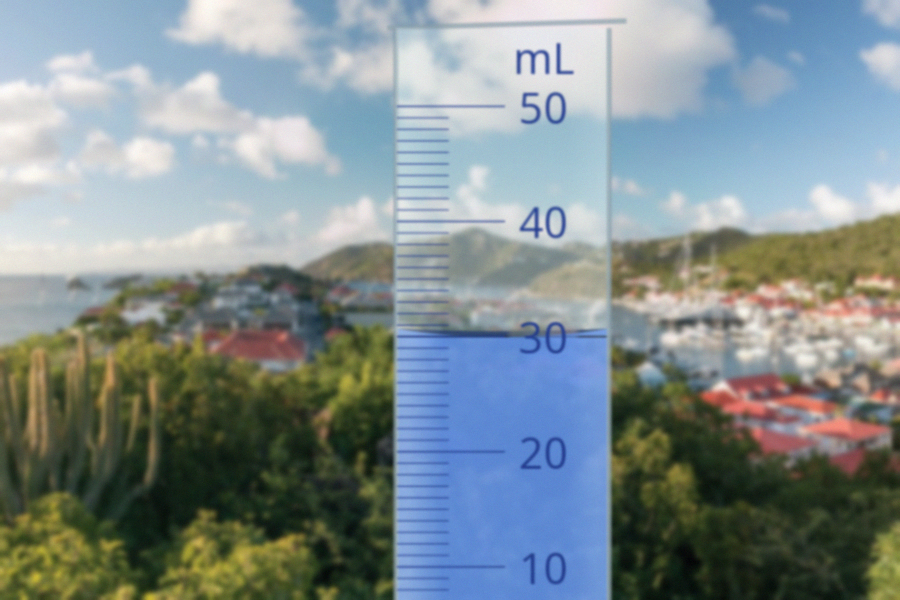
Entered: 30 mL
